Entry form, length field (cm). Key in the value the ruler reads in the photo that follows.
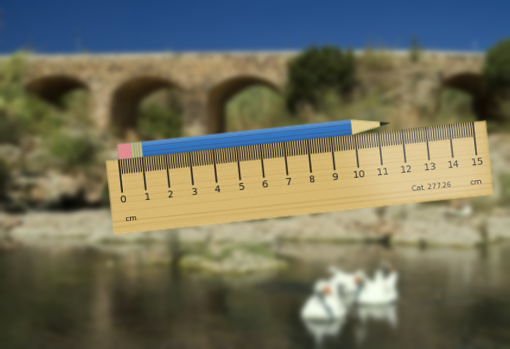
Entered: 11.5 cm
